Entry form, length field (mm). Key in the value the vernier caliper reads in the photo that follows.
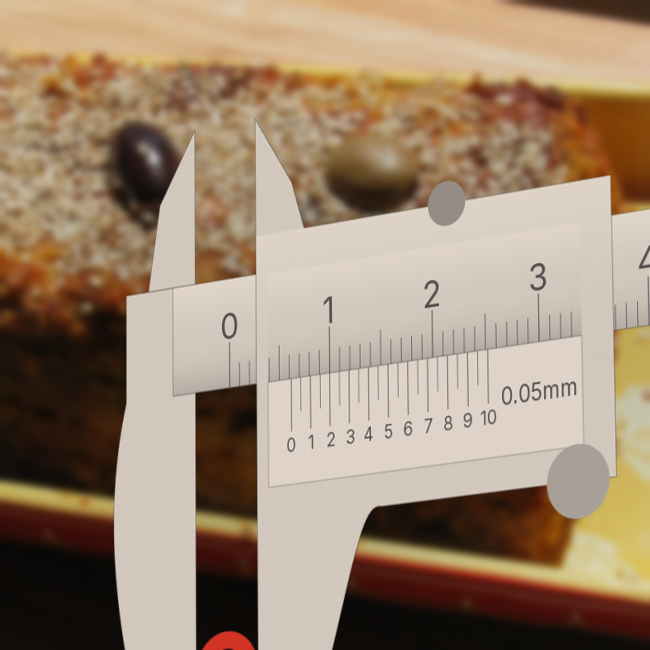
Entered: 6.2 mm
